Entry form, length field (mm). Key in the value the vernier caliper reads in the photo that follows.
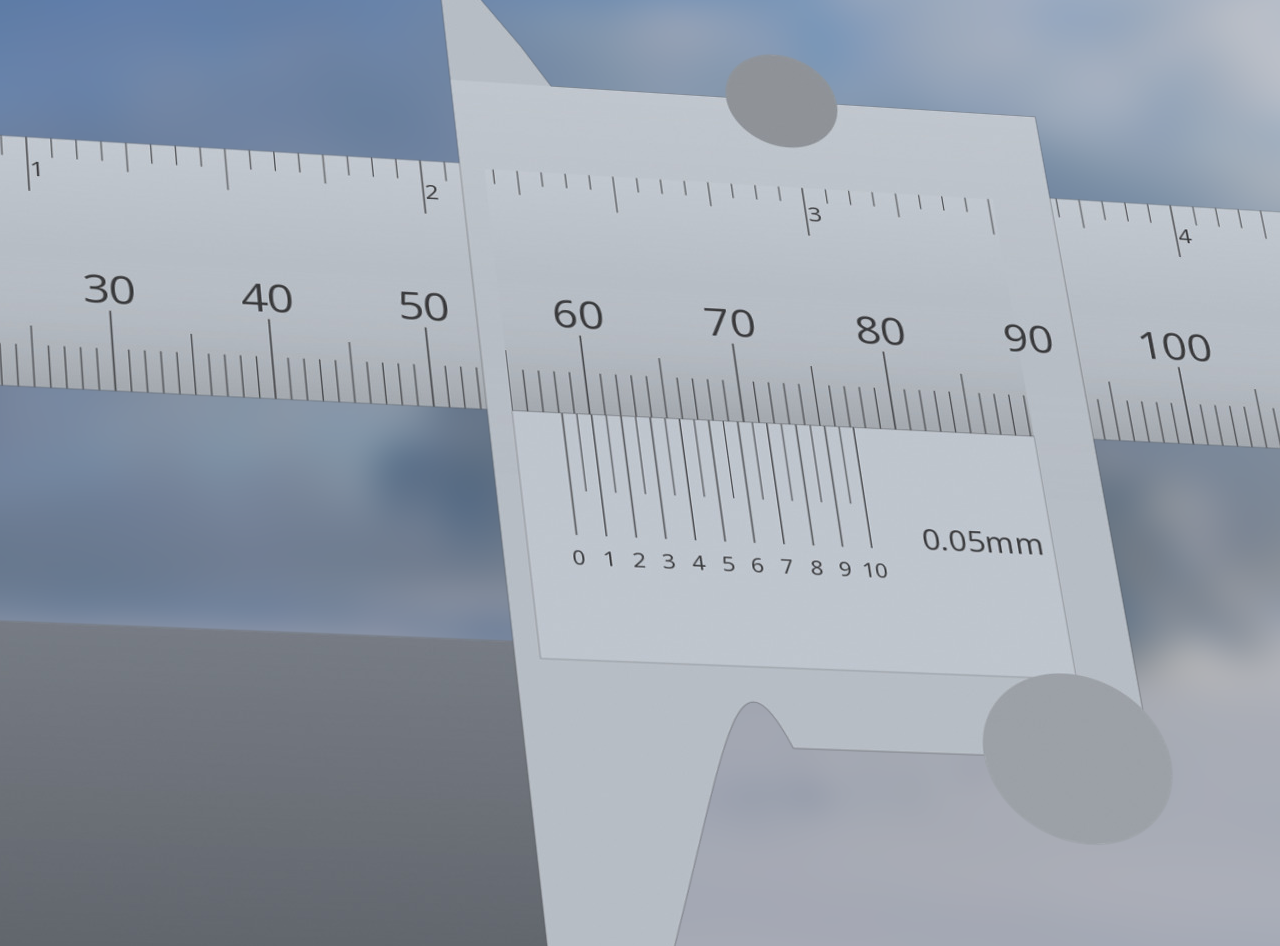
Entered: 58.2 mm
